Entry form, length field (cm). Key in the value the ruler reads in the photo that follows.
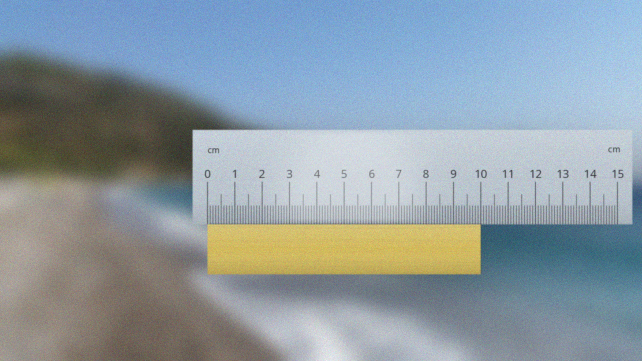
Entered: 10 cm
